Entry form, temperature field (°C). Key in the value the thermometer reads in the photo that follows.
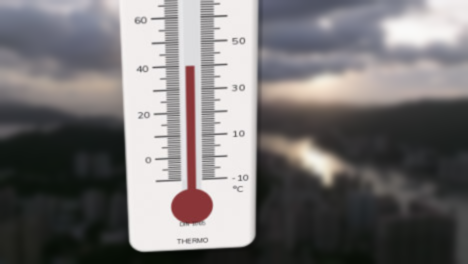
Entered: 40 °C
